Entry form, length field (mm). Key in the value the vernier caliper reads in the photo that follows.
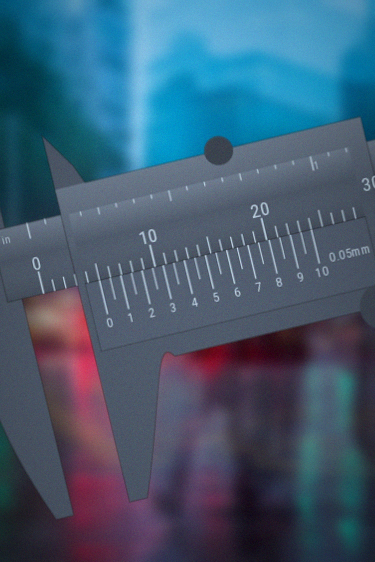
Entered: 5.0 mm
